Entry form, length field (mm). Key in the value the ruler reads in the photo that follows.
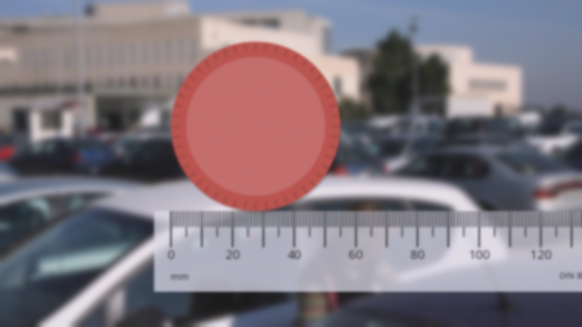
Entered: 55 mm
